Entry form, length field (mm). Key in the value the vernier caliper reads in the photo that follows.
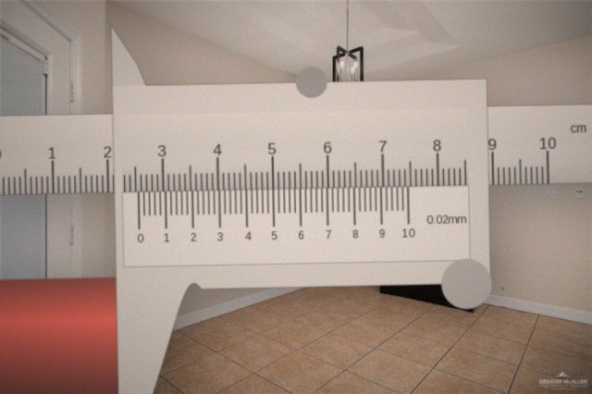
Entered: 25.5 mm
